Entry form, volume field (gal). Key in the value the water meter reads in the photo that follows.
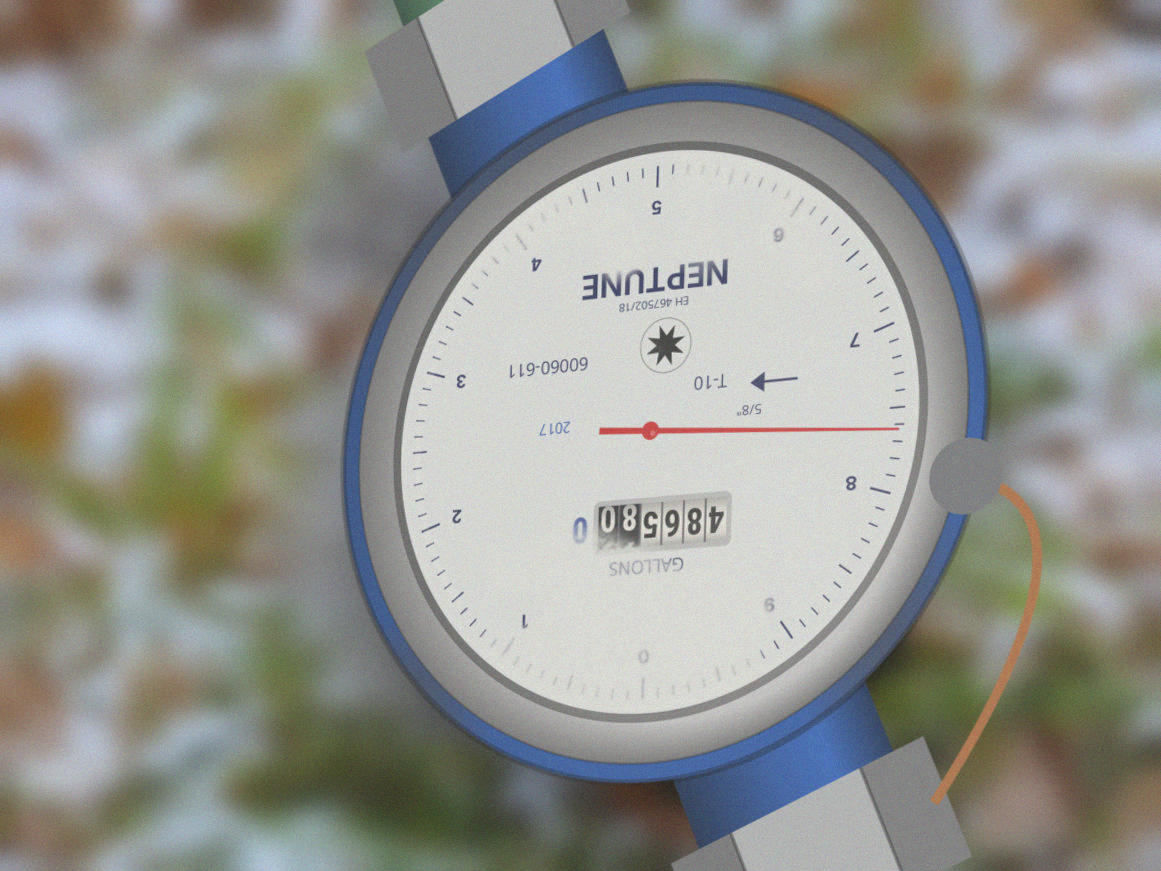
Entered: 4865797.6 gal
